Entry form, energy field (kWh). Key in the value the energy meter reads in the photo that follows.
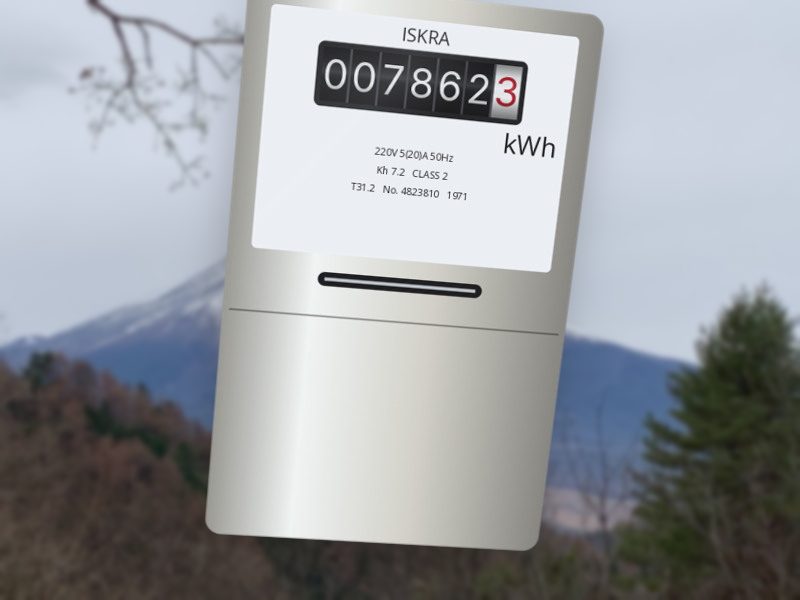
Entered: 7862.3 kWh
